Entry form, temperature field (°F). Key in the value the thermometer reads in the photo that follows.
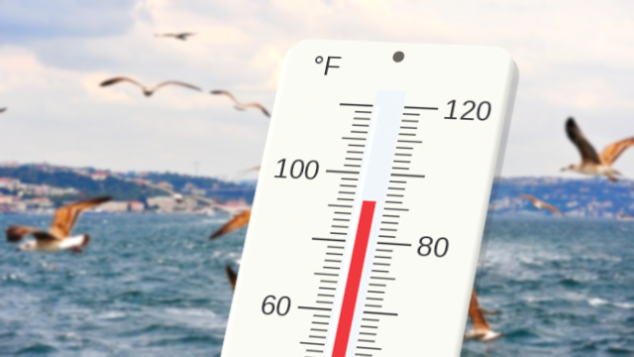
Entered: 92 °F
